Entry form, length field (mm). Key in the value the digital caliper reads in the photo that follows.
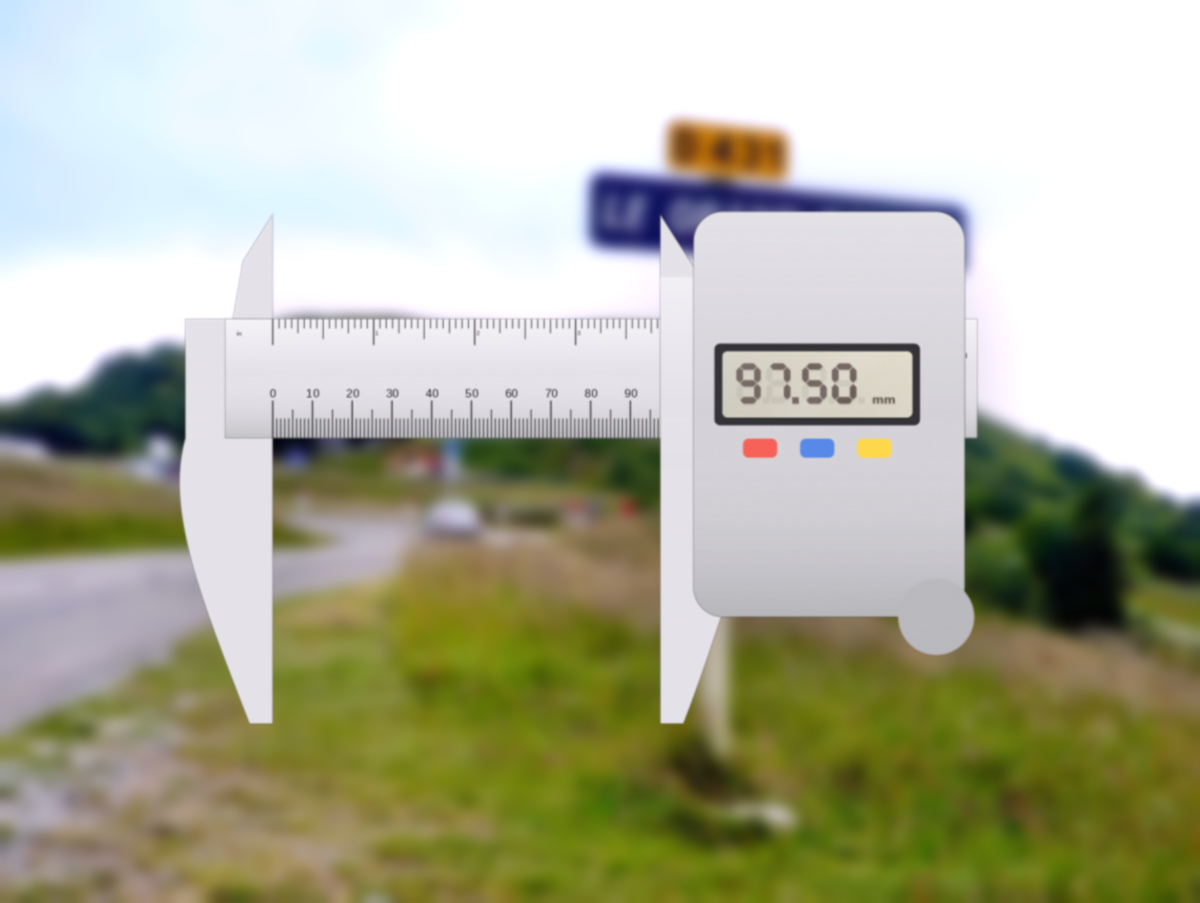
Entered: 97.50 mm
